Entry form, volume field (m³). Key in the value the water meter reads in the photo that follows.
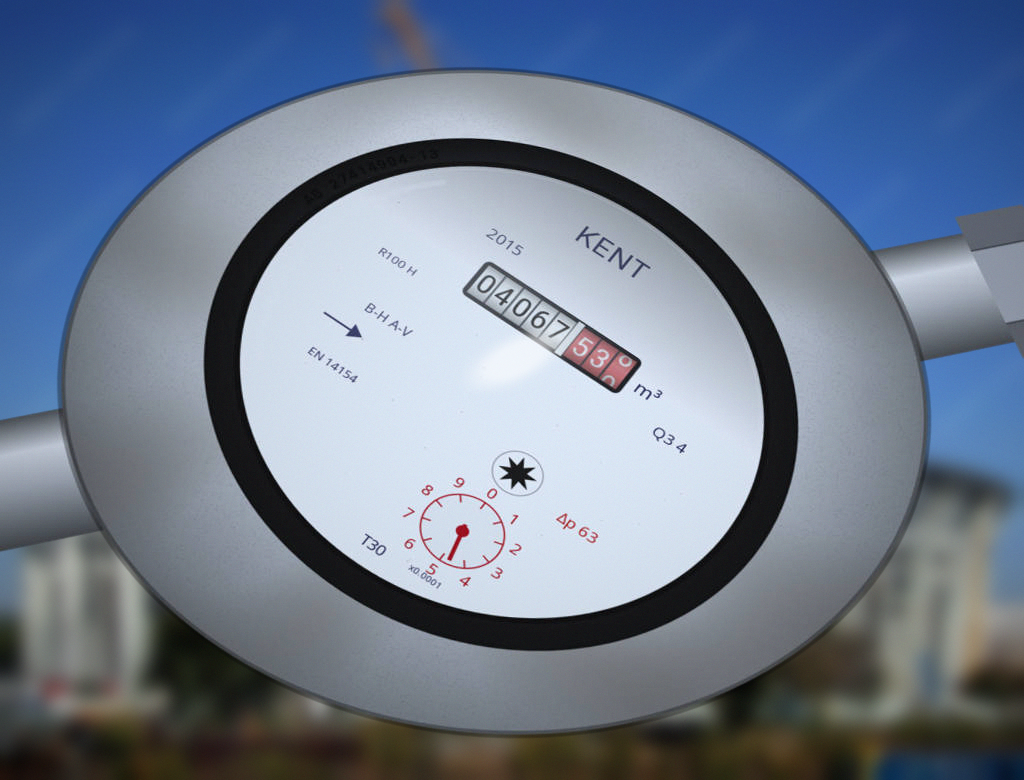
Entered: 4067.5384 m³
